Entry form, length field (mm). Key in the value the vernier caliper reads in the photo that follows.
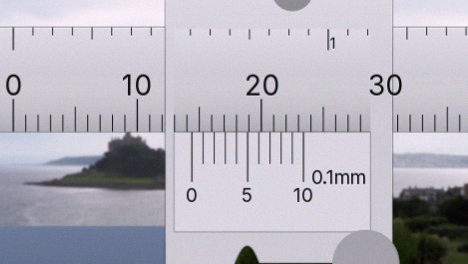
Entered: 14.4 mm
